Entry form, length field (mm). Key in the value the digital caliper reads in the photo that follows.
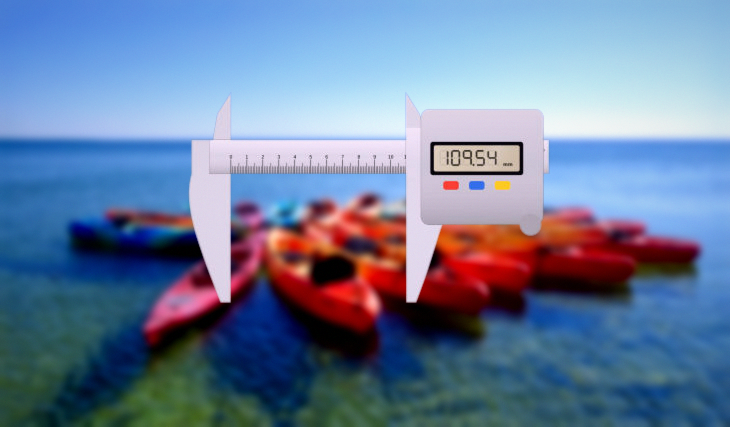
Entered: 109.54 mm
